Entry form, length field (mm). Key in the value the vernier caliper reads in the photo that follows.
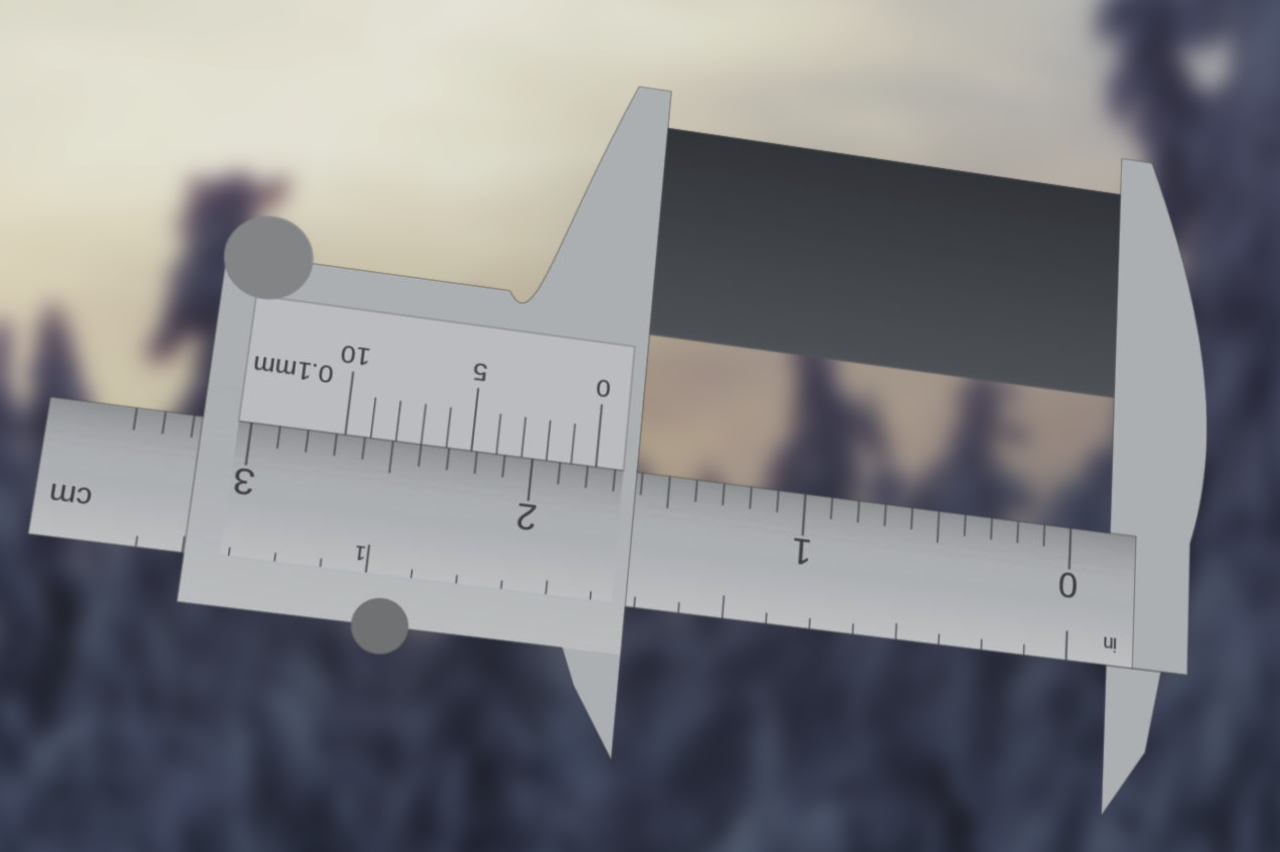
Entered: 17.7 mm
